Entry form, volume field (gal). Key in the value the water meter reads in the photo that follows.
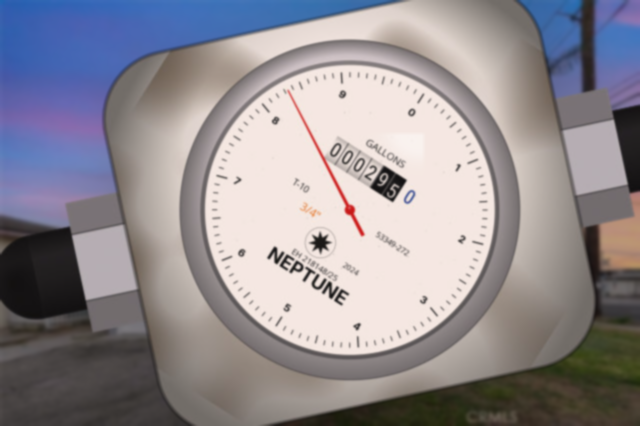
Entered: 2948.3 gal
